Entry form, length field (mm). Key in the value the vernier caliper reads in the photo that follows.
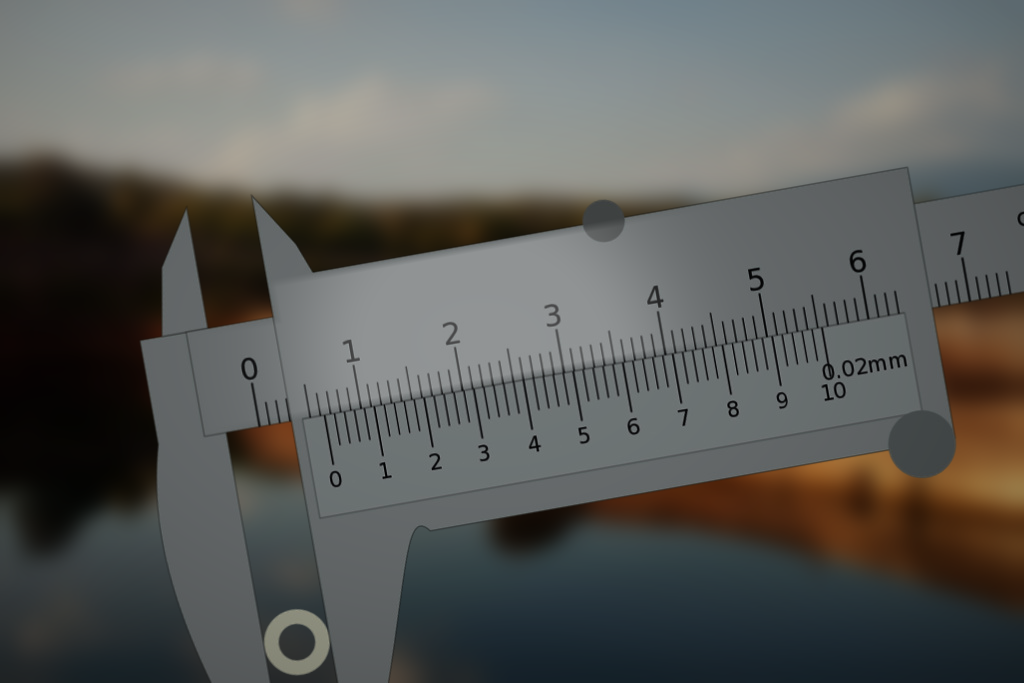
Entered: 6.4 mm
